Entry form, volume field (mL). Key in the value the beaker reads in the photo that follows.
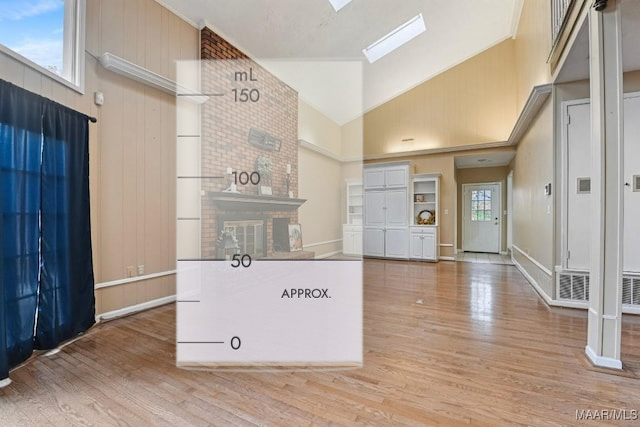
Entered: 50 mL
